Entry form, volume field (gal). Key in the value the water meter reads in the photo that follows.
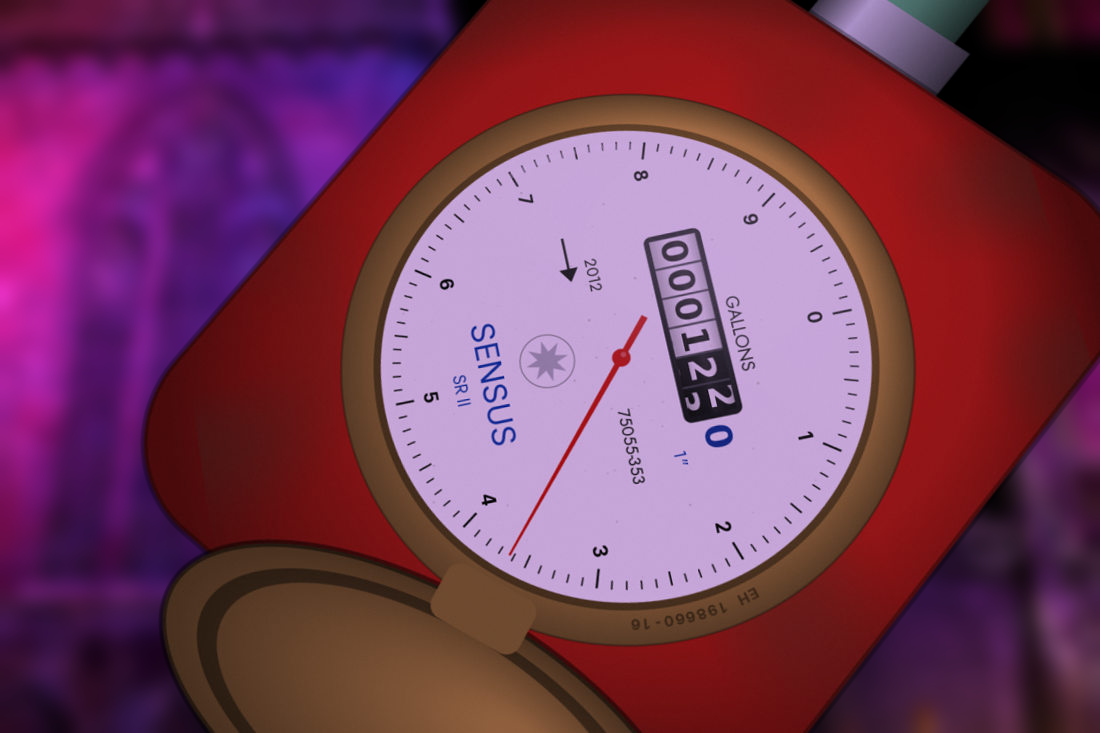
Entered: 1223.6 gal
